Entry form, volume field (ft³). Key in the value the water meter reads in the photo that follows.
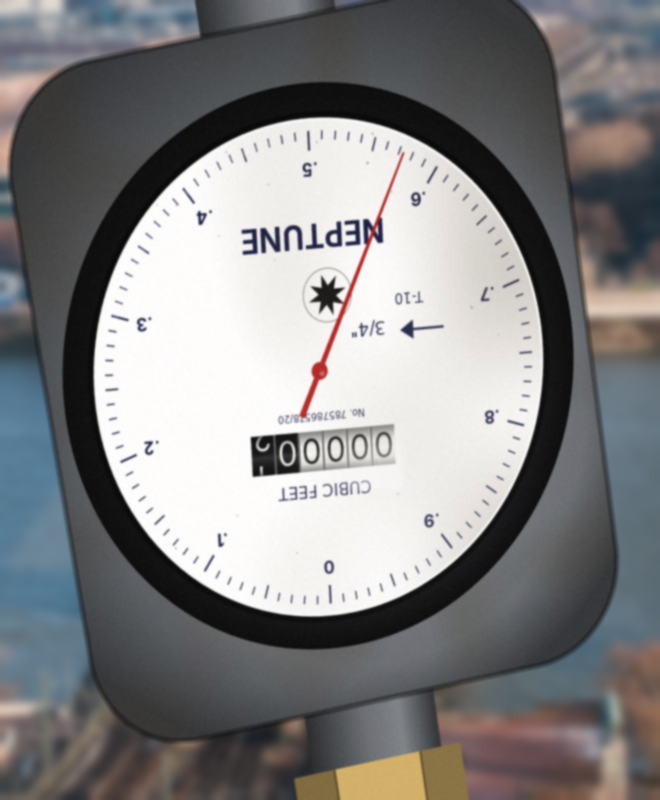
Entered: 1.57 ft³
